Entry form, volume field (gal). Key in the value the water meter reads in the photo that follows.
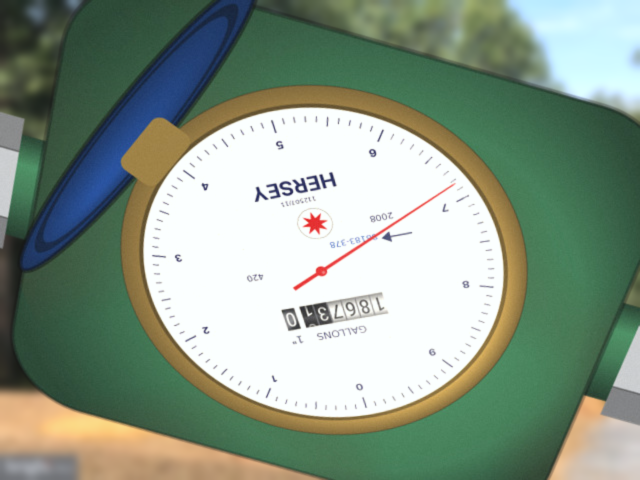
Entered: 1867306.8 gal
